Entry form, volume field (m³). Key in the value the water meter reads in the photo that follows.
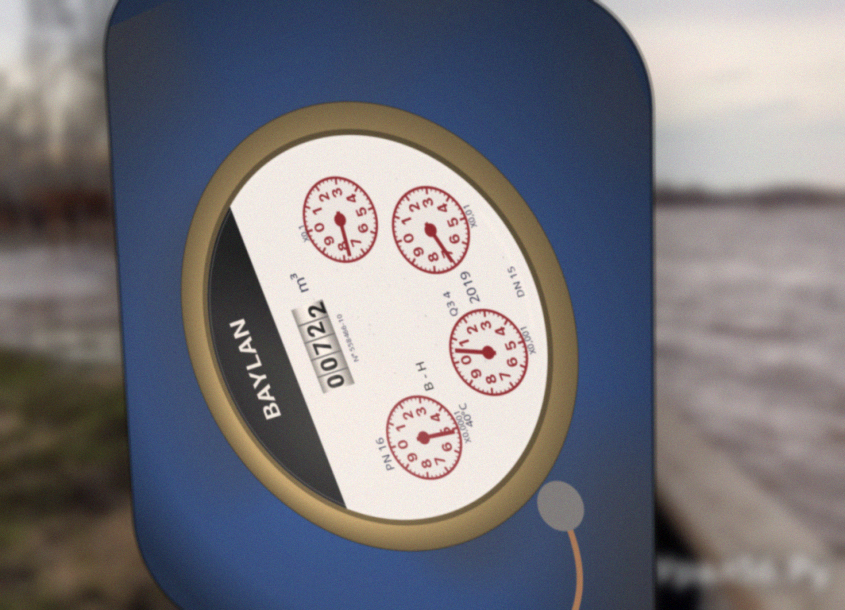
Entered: 721.7705 m³
